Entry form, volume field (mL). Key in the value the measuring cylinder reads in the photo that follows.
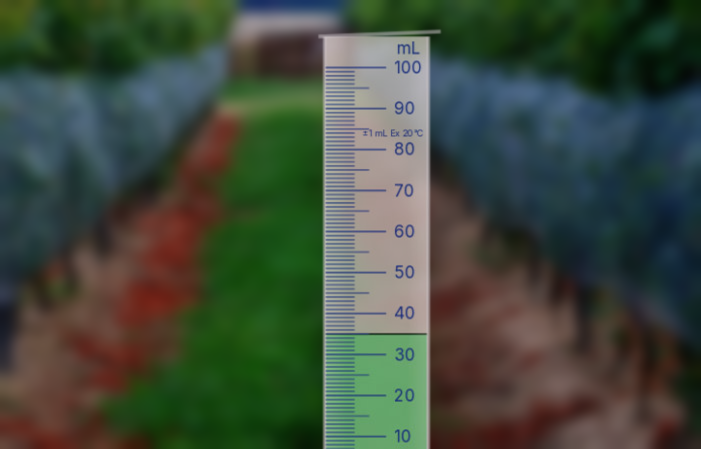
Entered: 35 mL
